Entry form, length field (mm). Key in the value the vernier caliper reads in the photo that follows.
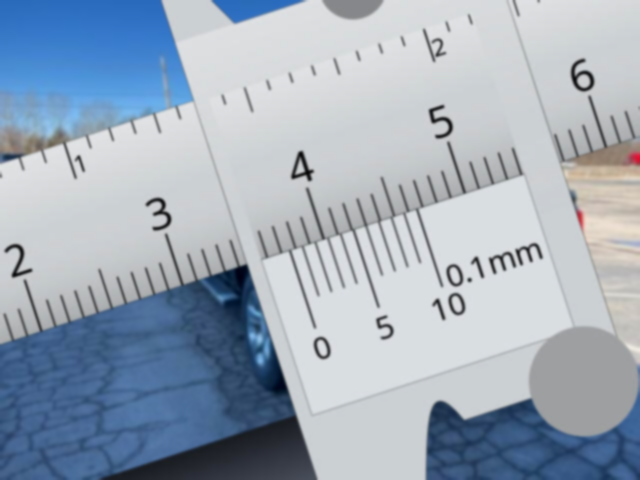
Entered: 37.6 mm
